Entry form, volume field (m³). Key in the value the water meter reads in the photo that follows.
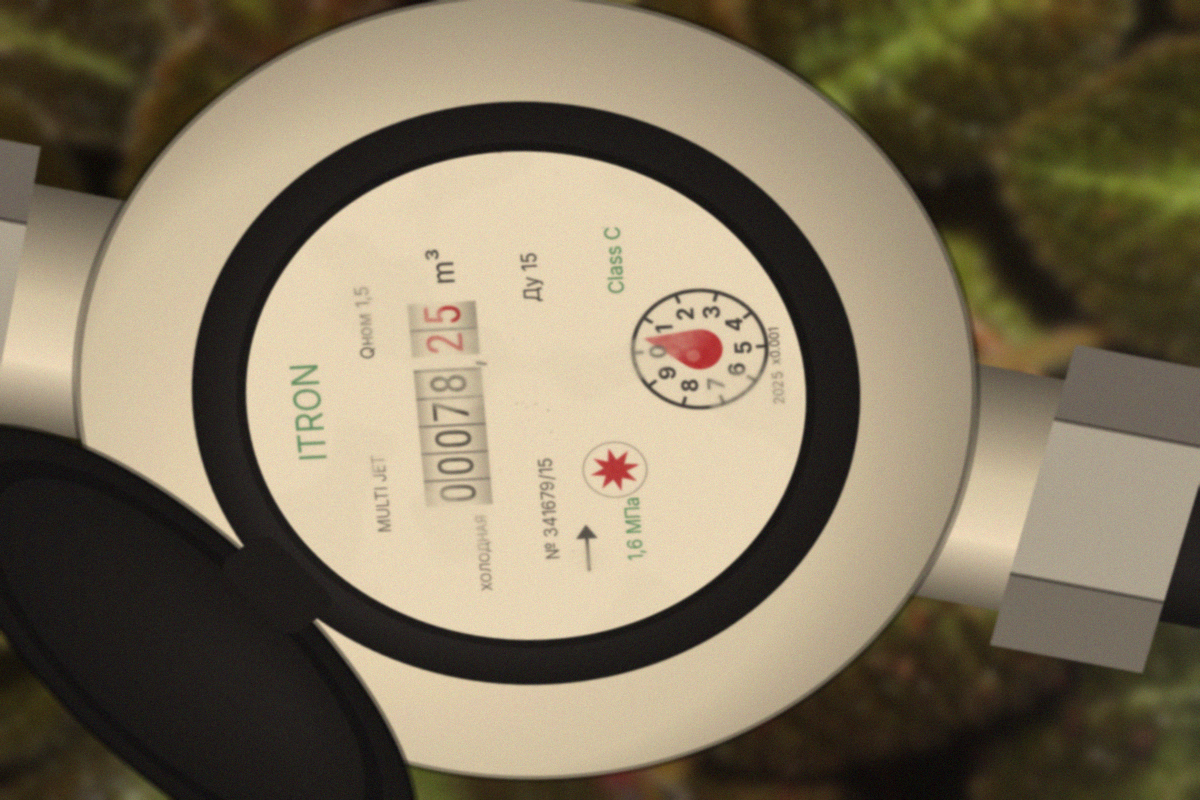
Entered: 78.250 m³
